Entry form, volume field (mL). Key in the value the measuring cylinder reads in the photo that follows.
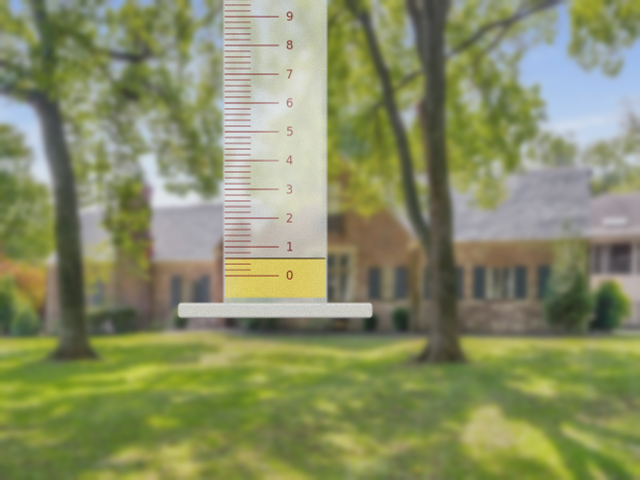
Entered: 0.6 mL
